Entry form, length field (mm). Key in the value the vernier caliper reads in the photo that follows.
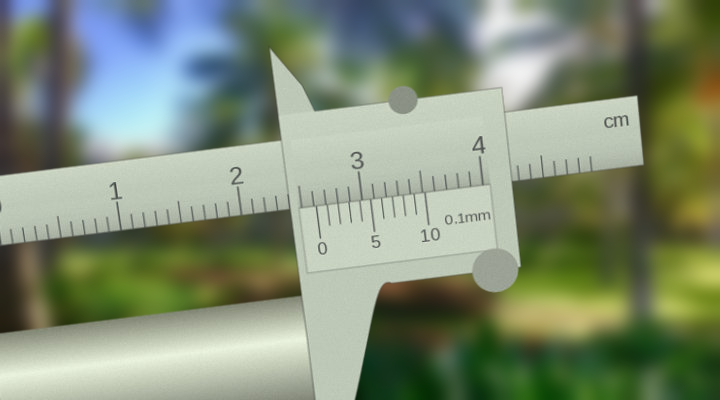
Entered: 26.2 mm
